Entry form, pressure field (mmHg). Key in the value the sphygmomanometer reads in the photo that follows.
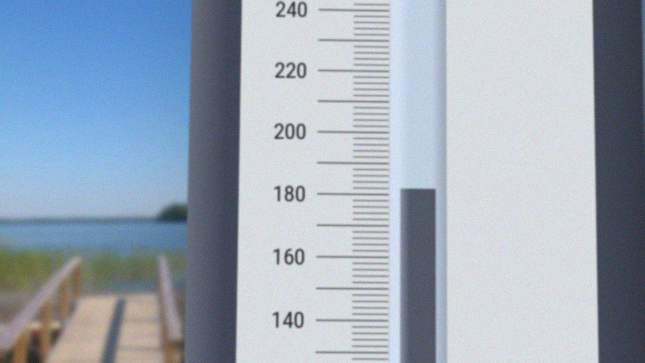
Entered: 182 mmHg
